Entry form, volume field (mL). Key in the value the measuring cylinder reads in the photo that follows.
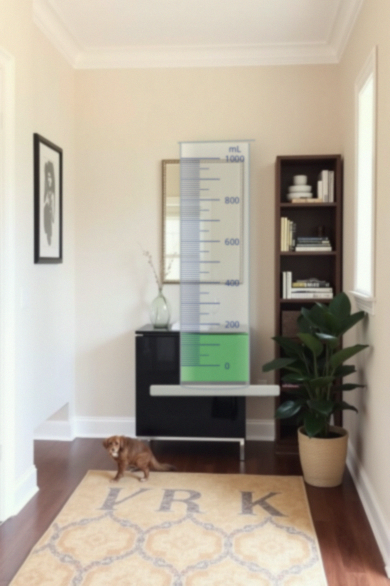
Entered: 150 mL
